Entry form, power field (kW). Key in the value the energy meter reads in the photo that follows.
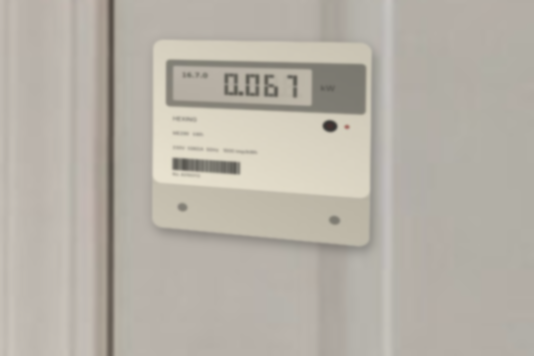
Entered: 0.067 kW
